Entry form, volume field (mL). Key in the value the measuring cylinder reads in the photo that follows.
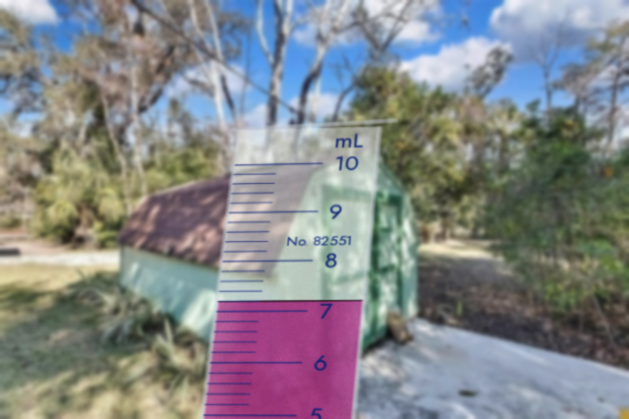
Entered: 7.2 mL
